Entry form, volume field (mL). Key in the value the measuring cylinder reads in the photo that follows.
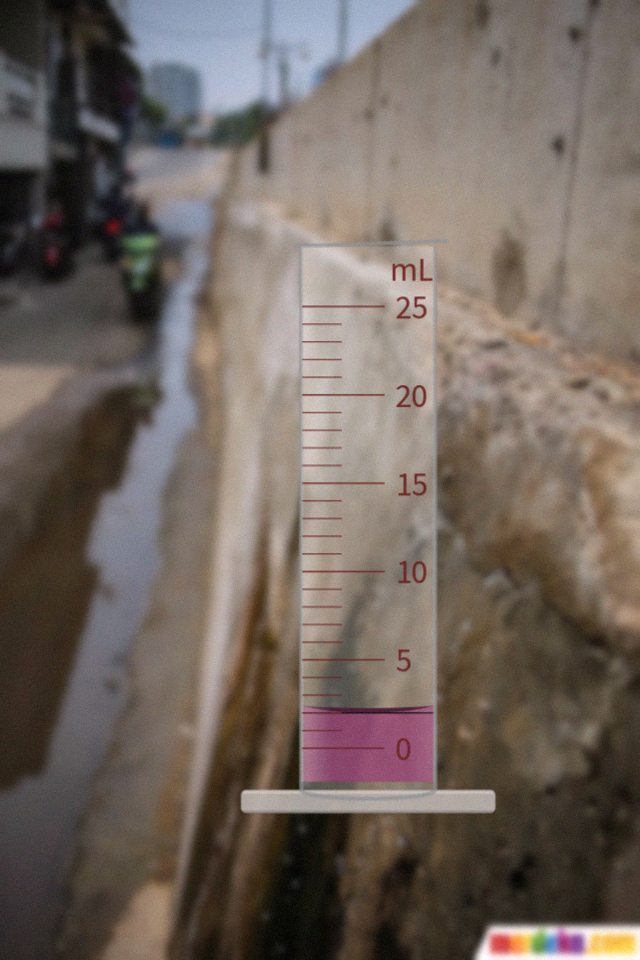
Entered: 2 mL
